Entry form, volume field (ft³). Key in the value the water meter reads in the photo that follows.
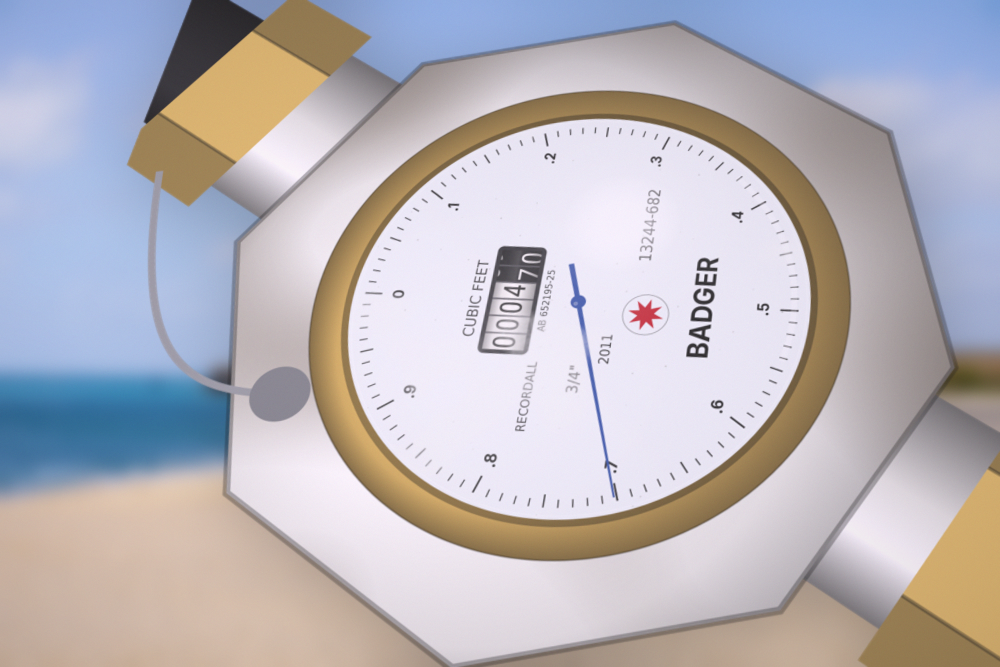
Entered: 469.70 ft³
